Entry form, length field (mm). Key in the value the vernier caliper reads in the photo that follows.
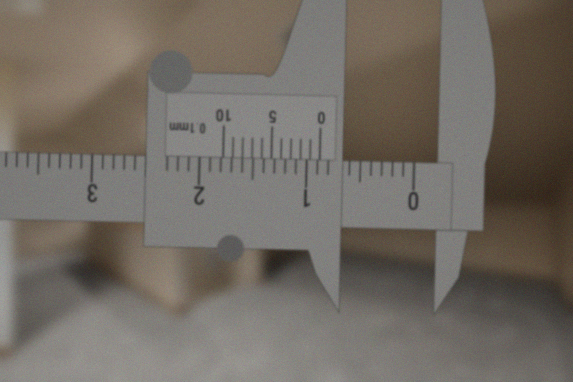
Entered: 8.8 mm
